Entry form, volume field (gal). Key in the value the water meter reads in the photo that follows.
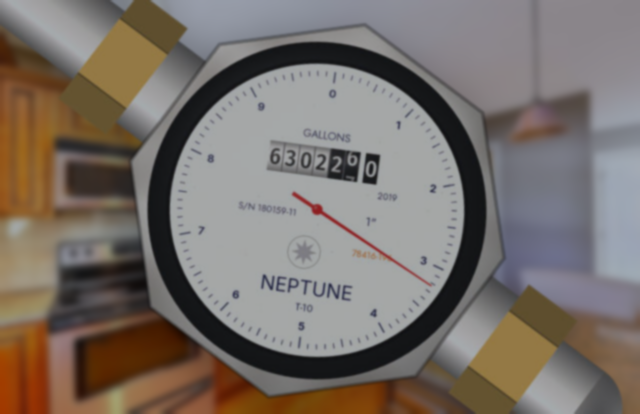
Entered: 6302263.2 gal
